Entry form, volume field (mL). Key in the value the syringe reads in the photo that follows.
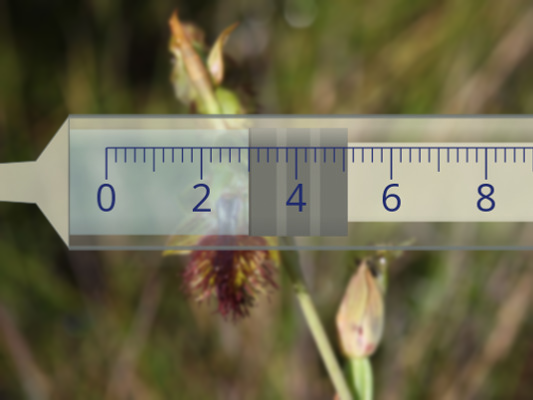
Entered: 3 mL
